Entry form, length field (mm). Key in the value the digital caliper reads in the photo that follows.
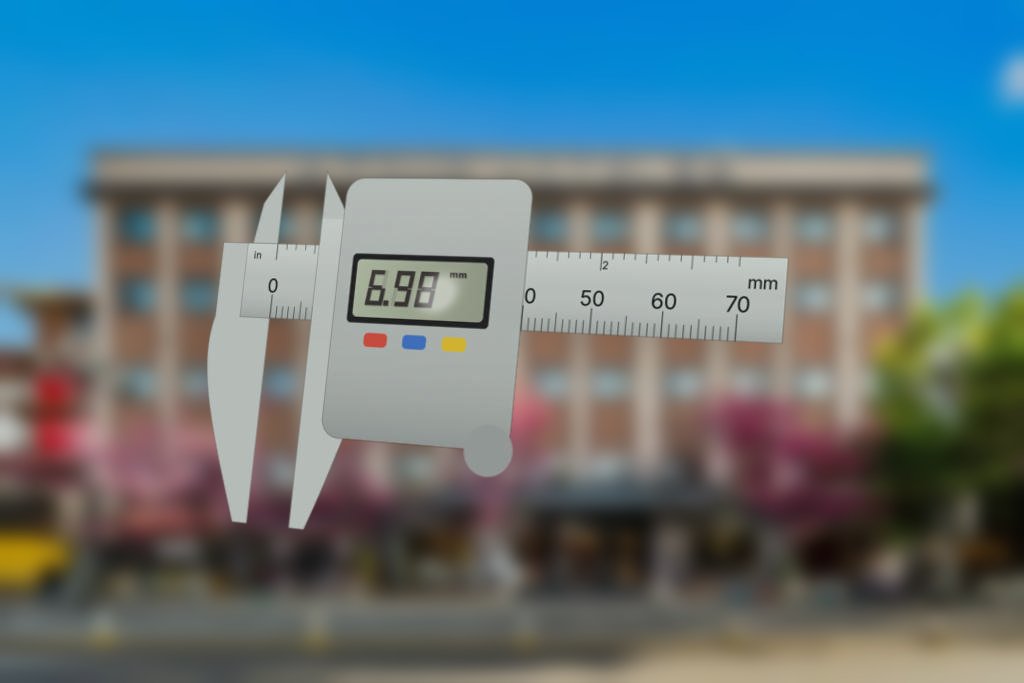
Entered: 6.98 mm
